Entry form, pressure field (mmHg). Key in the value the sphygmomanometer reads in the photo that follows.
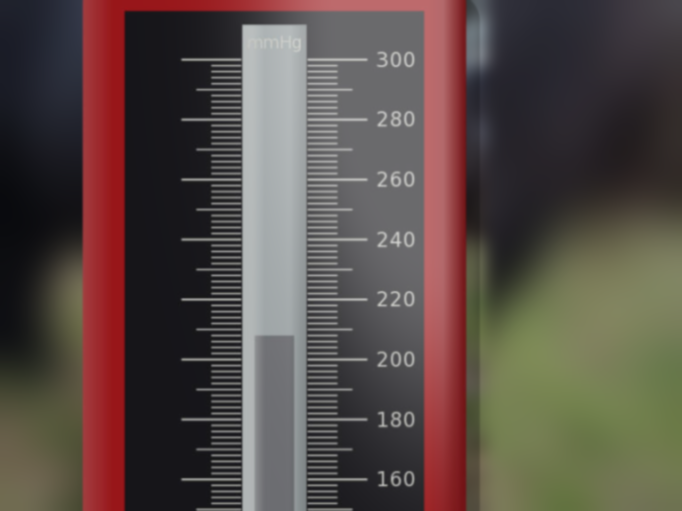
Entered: 208 mmHg
